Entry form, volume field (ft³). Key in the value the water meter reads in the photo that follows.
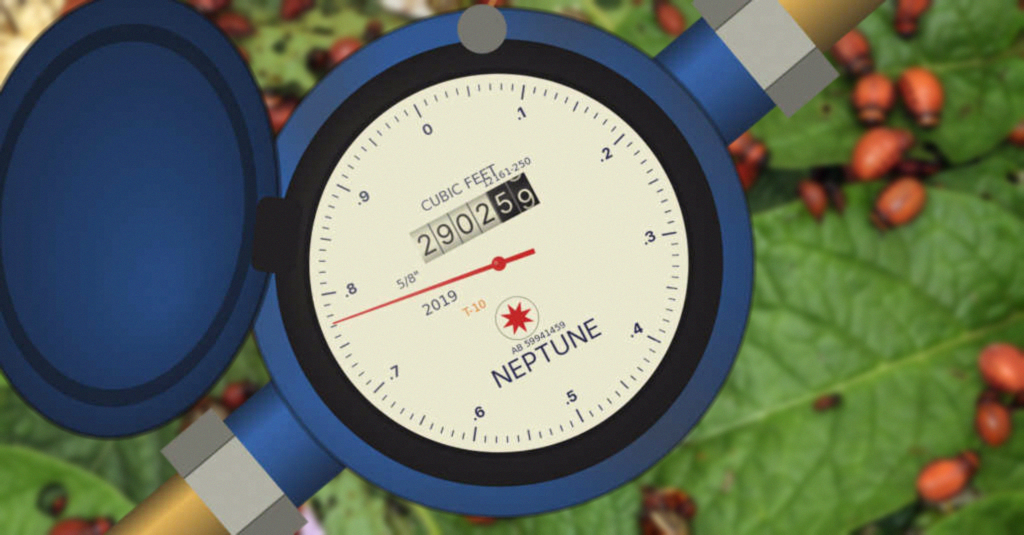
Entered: 290258.77 ft³
